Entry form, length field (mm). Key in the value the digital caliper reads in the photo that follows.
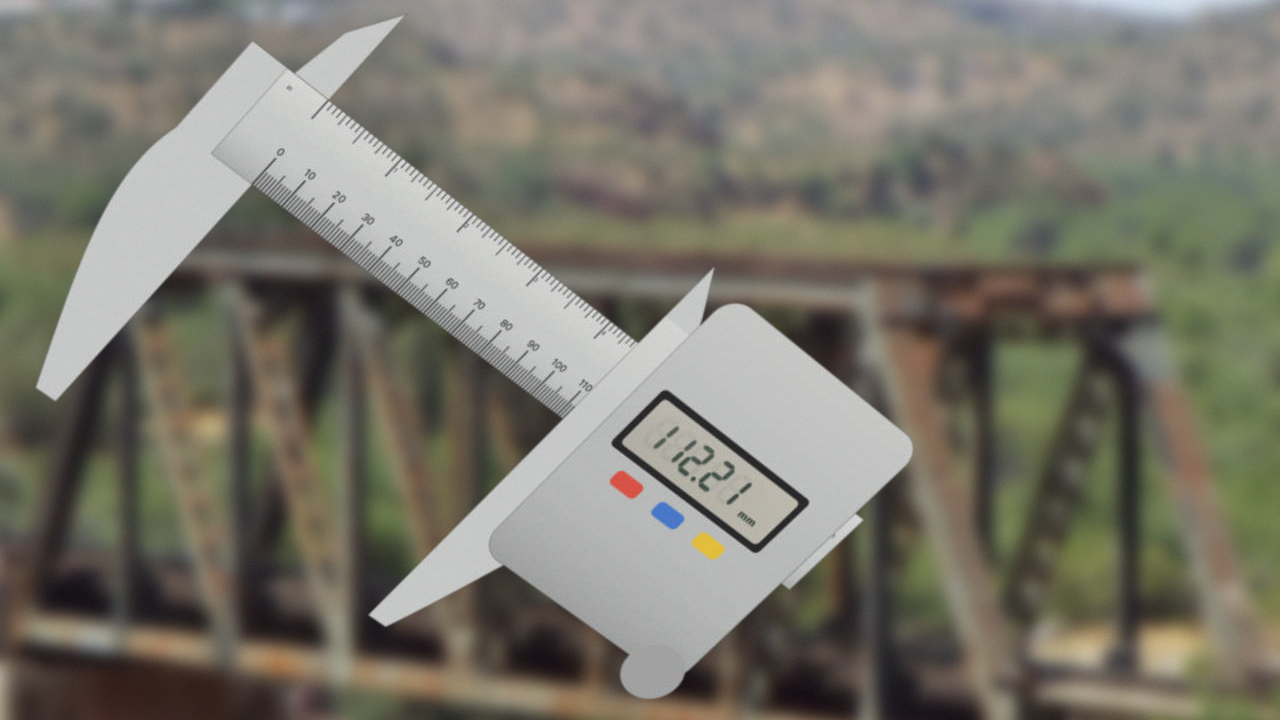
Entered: 112.21 mm
